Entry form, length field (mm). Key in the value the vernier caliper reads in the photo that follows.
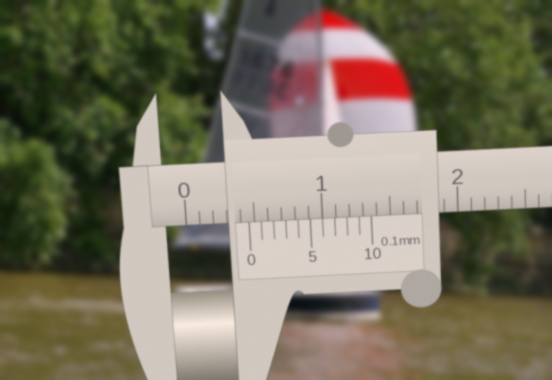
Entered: 4.6 mm
